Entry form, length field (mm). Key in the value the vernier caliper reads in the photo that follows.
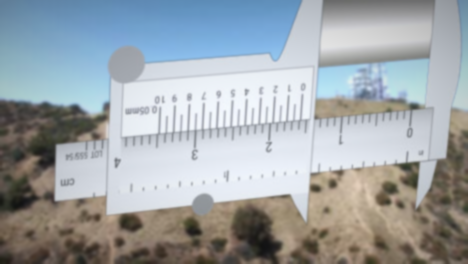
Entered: 15.8 mm
